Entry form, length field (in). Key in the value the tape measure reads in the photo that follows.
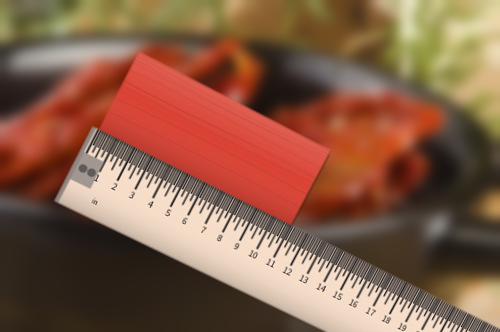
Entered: 11 in
